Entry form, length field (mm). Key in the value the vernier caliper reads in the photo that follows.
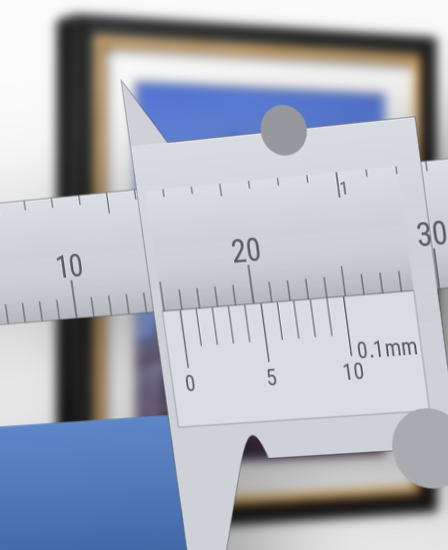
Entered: 15.9 mm
